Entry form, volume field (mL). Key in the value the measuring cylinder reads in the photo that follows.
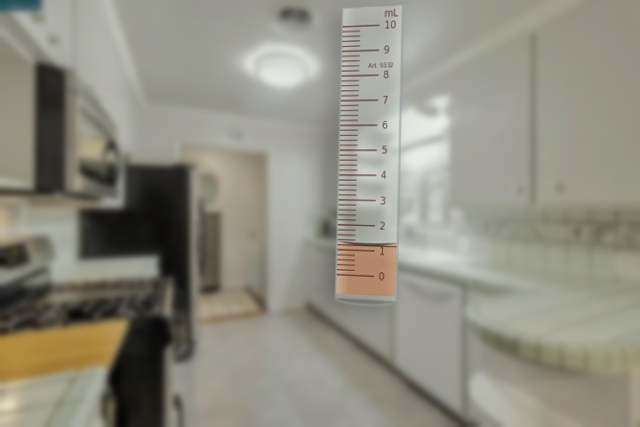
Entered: 1.2 mL
